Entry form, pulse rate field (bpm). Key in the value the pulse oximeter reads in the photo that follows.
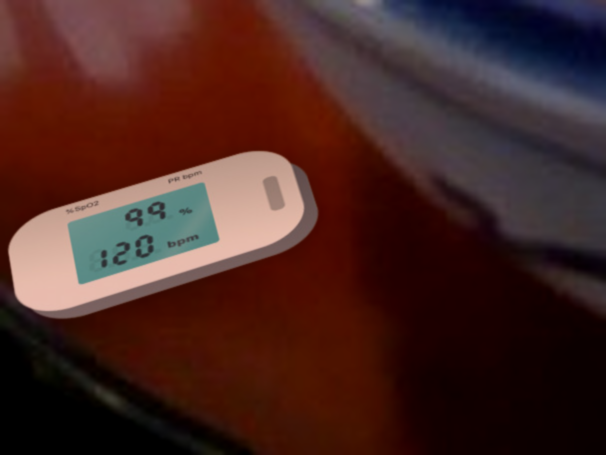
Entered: 120 bpm
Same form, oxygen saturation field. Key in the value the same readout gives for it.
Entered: 99 %
